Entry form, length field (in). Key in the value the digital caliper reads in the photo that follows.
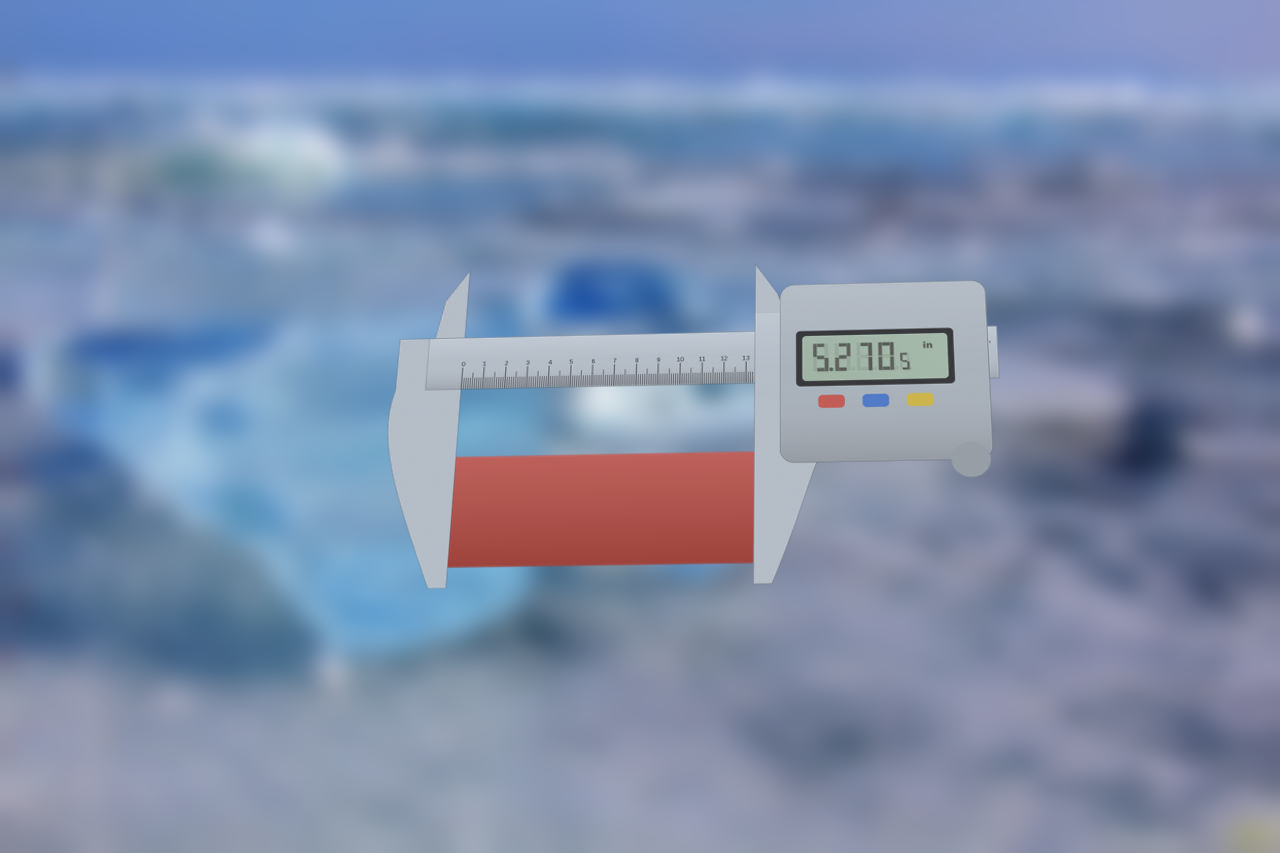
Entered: 5.2705 in
